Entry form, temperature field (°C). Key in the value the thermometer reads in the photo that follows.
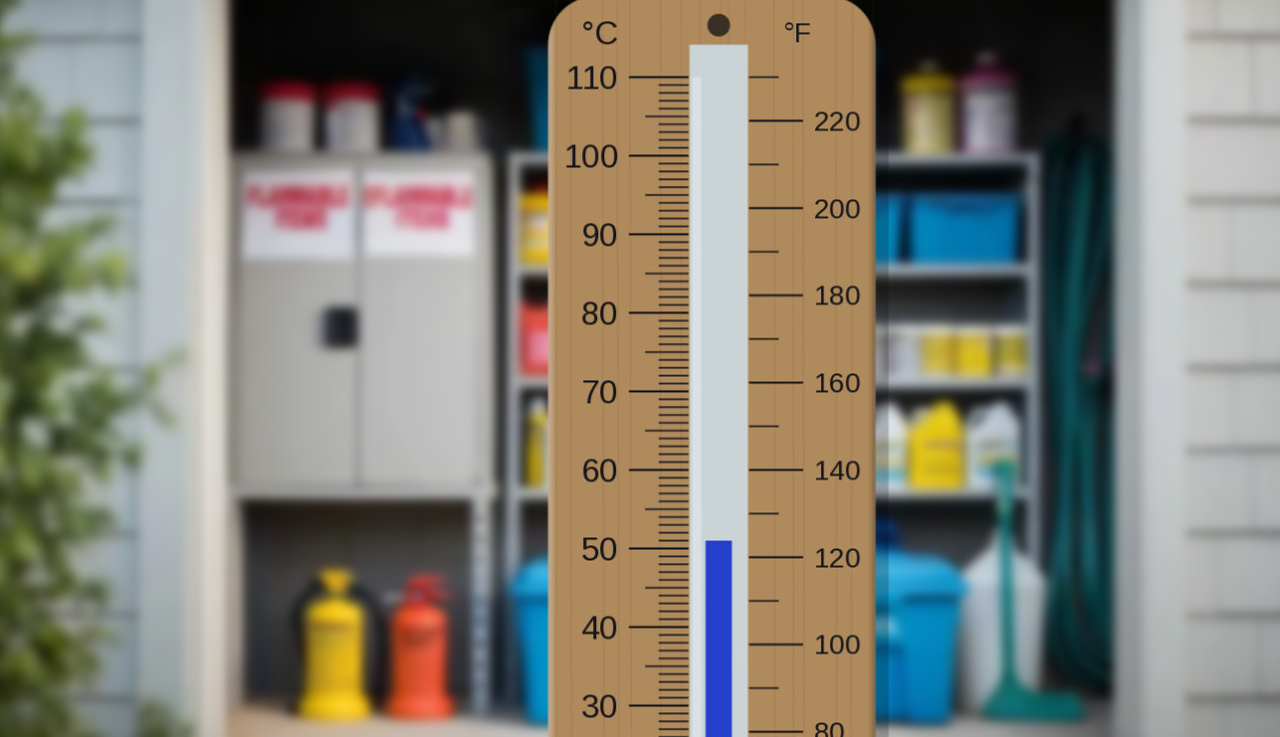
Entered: 51 °C
